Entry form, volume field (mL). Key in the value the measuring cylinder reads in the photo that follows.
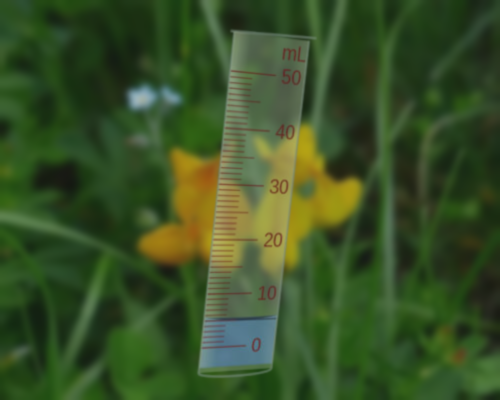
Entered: 5 mL
